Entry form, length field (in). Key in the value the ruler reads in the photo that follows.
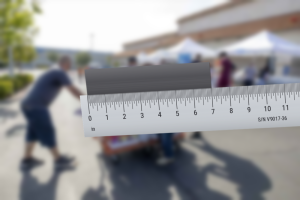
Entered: 7 in
